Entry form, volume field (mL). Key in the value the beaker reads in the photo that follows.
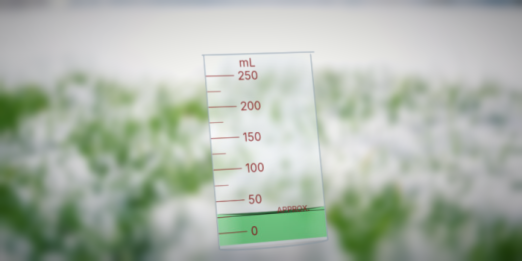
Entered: 25 mL
